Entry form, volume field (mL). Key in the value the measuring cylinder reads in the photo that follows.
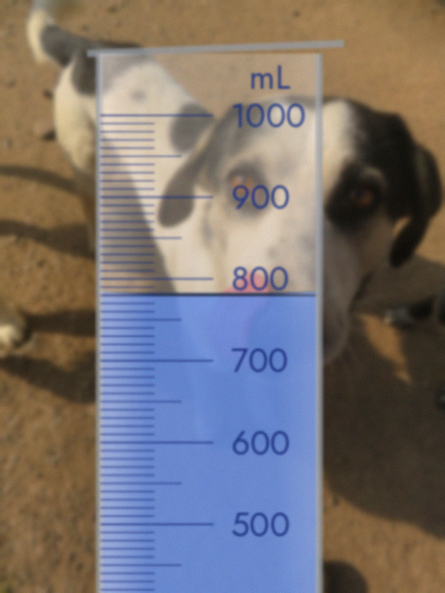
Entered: 780 mL
